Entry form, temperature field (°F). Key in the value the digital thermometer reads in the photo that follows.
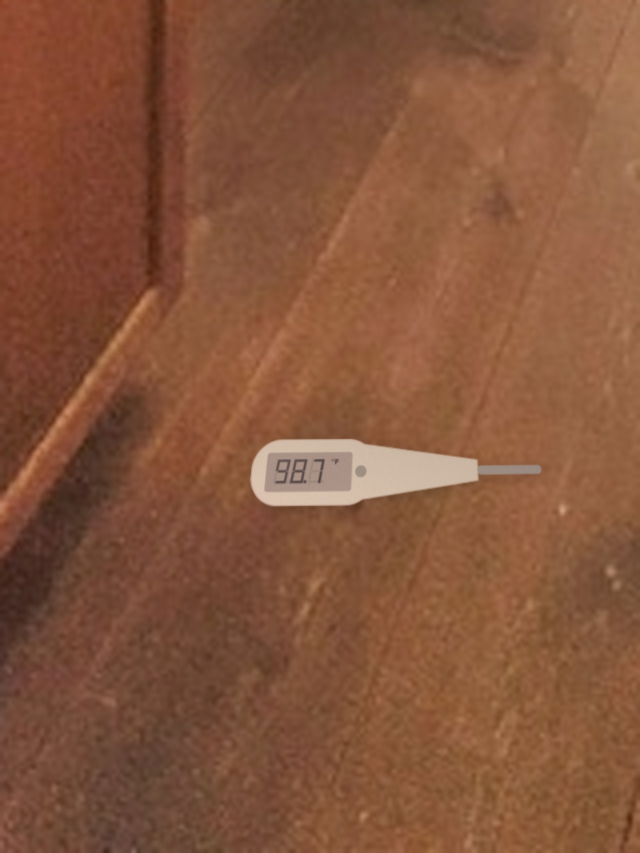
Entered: 98.7 °F
